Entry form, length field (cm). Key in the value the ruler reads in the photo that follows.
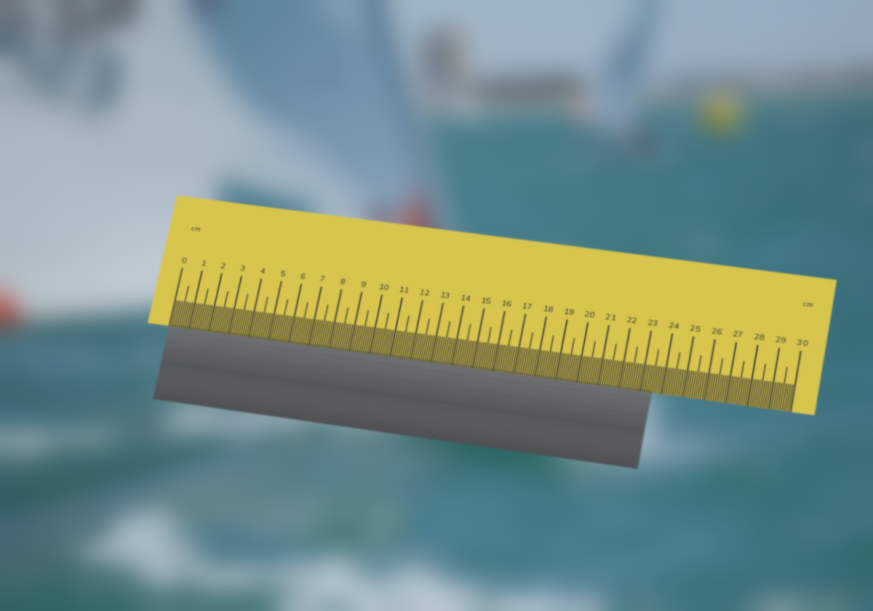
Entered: 23.5 cm
